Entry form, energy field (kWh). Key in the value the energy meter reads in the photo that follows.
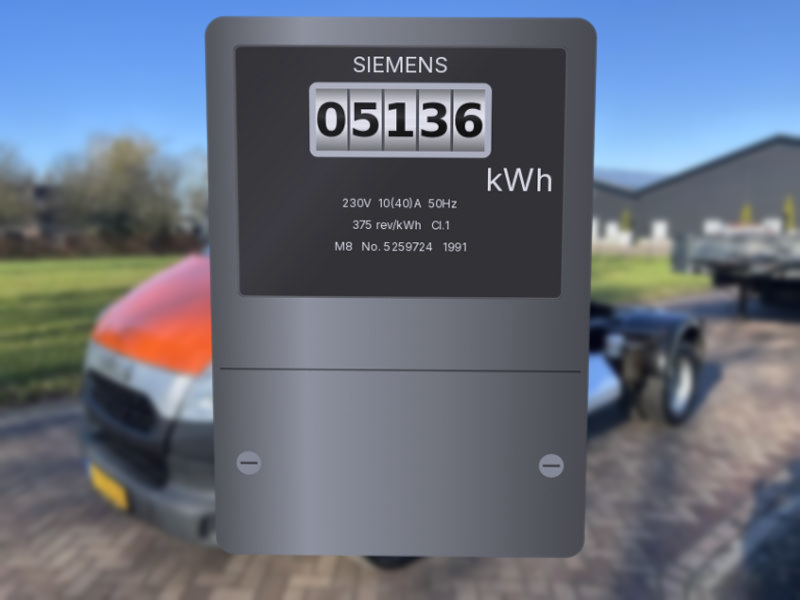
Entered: 5136 kWh
